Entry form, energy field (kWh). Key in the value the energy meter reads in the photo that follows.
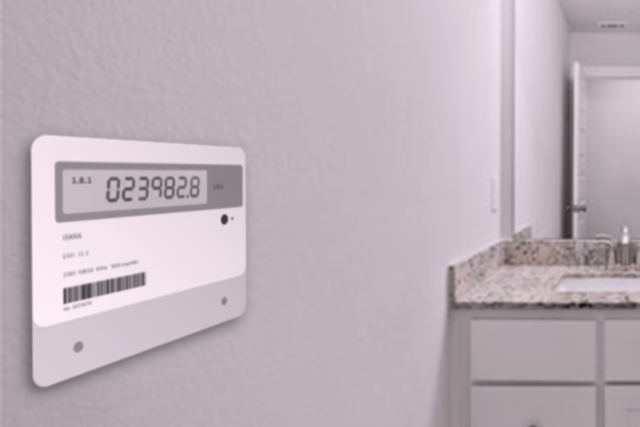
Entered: 23982.8 kWh
